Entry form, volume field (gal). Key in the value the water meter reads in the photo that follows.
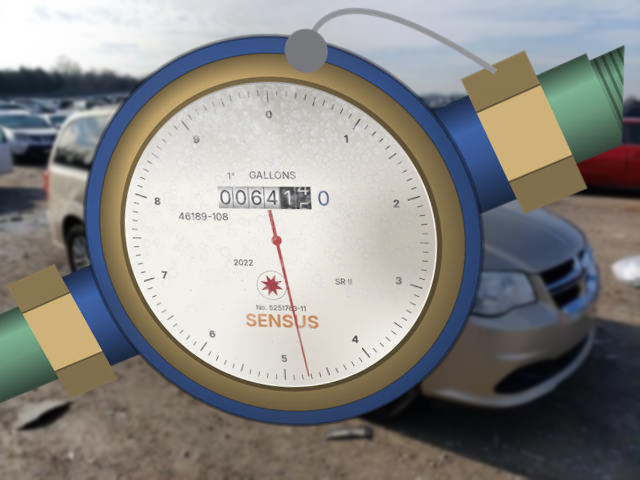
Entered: 64144.7 gal
